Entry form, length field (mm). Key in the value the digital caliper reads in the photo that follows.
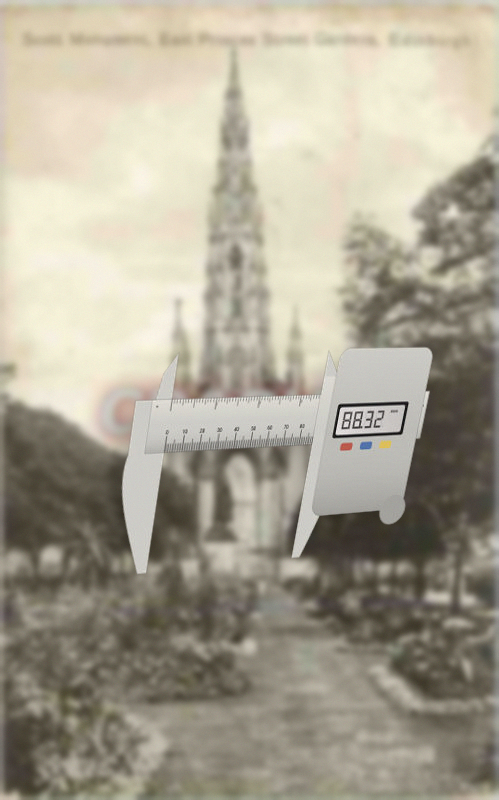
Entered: 88.32 mm
